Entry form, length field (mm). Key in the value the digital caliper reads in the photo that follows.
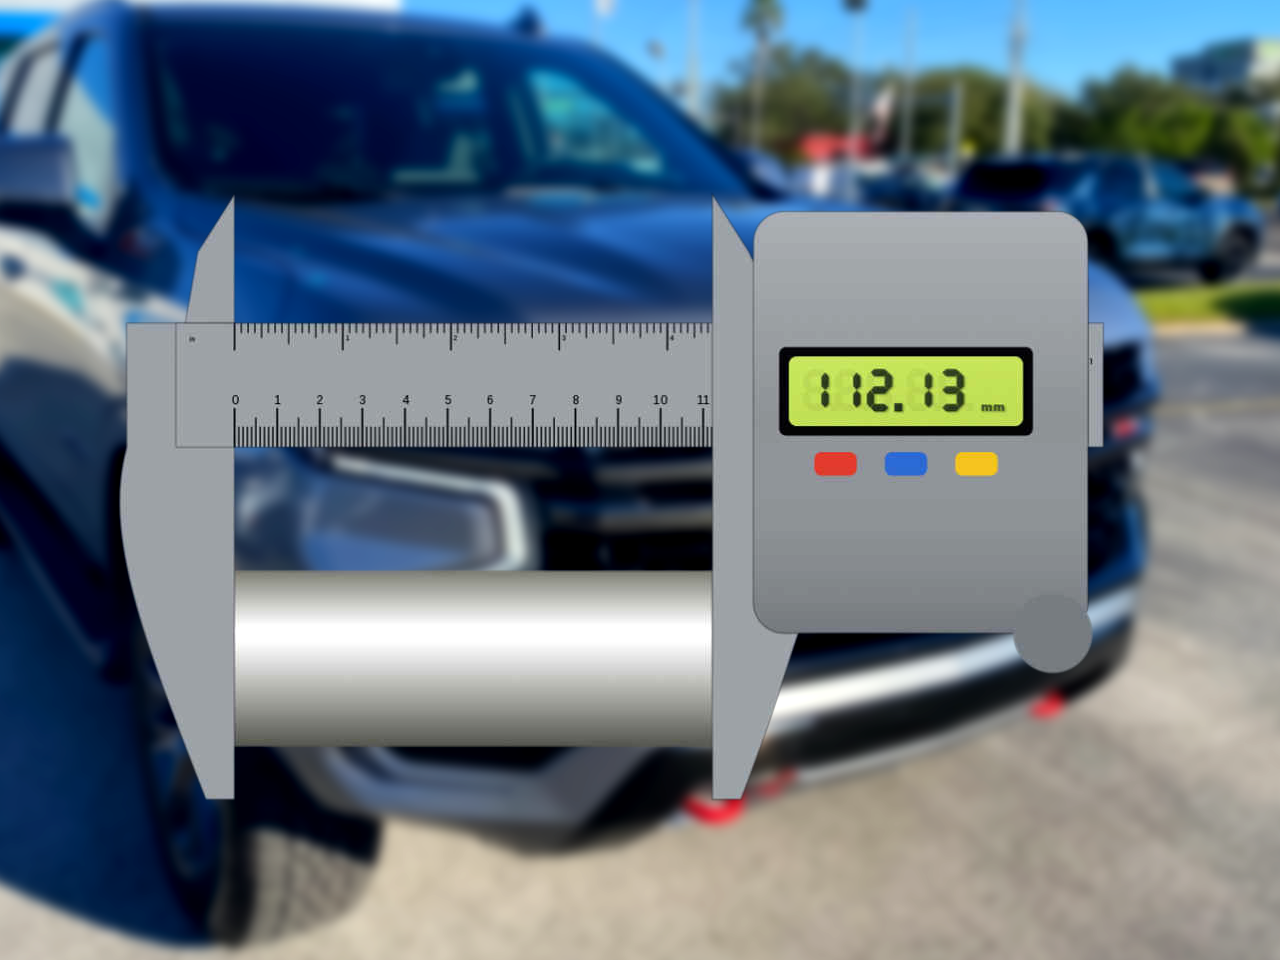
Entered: 112.13 mm
